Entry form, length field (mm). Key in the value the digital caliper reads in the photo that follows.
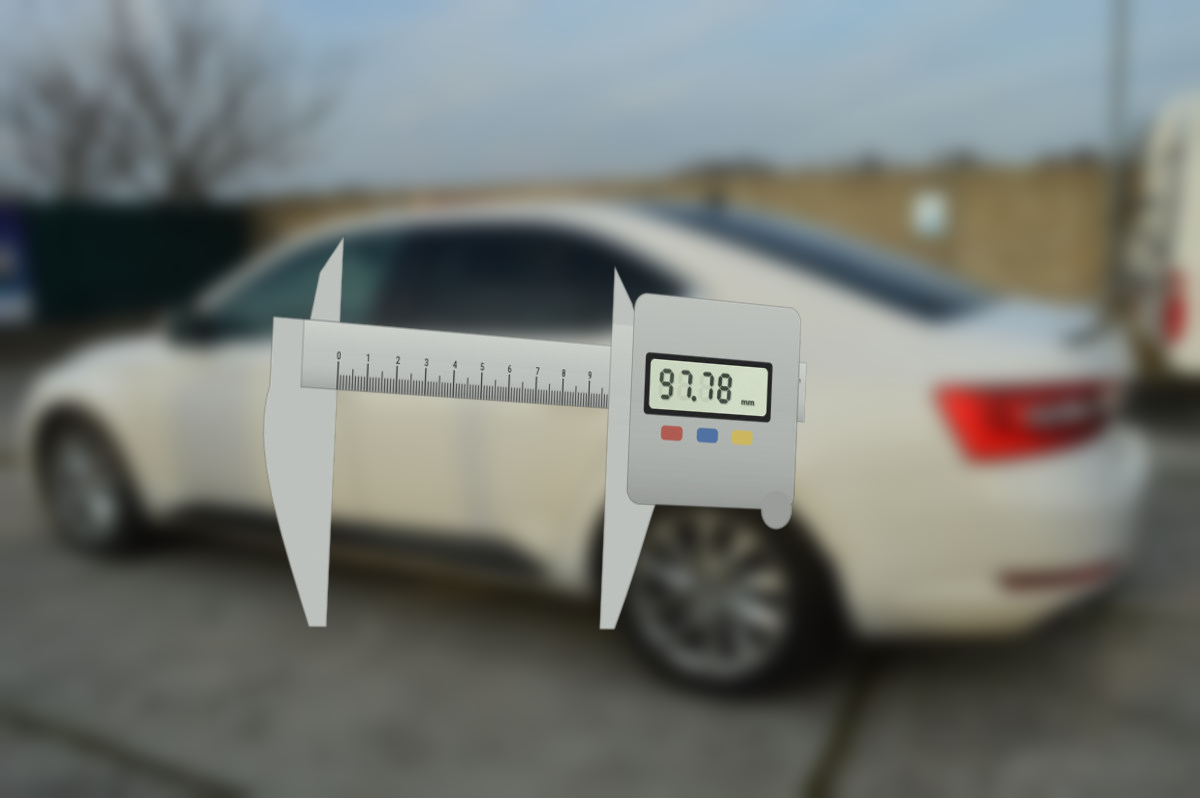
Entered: 97.78 mm
